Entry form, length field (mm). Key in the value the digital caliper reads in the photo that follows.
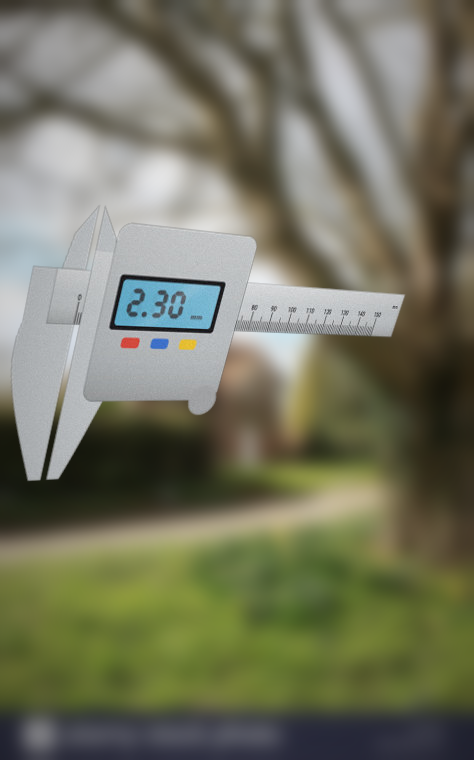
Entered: 2.30 mm
